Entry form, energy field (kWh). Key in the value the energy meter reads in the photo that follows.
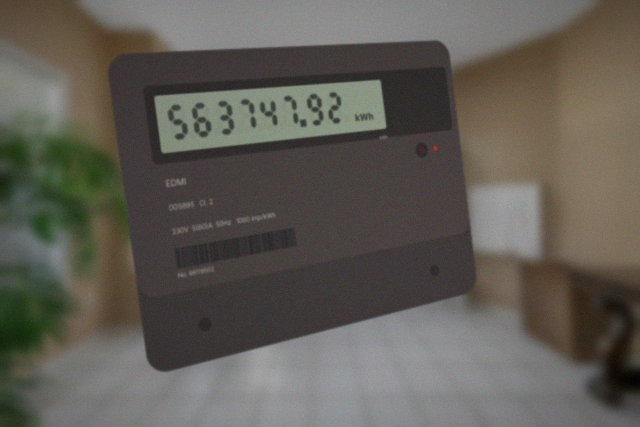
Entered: 563747.92 kWh
